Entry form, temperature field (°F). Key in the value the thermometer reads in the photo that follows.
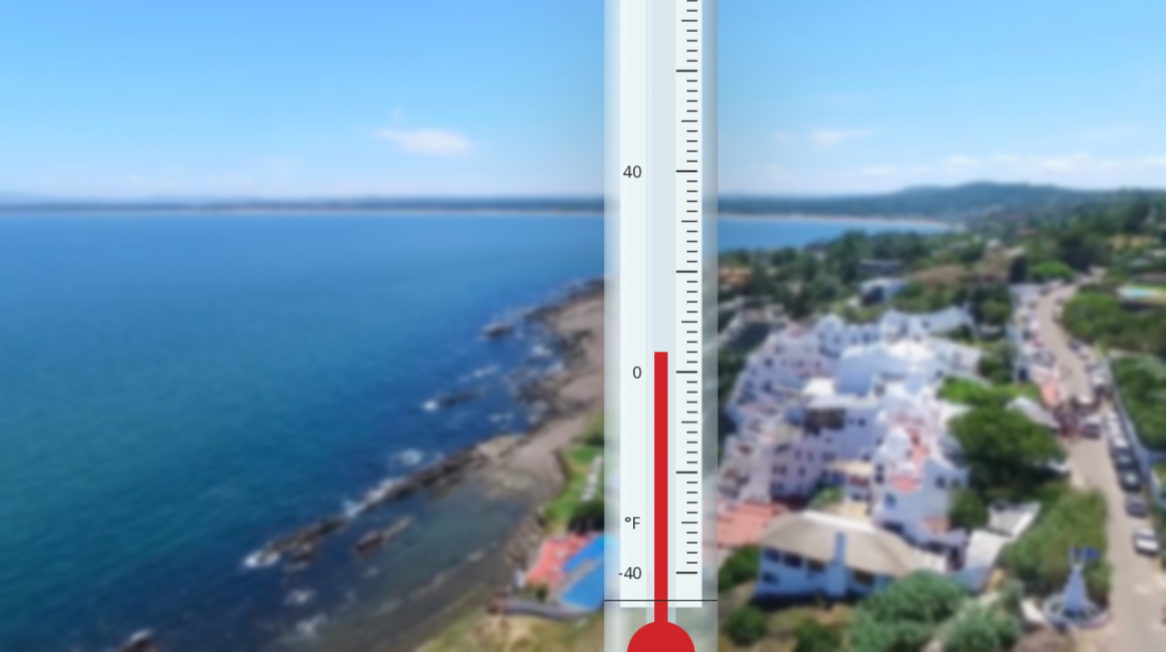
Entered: 4 °F
